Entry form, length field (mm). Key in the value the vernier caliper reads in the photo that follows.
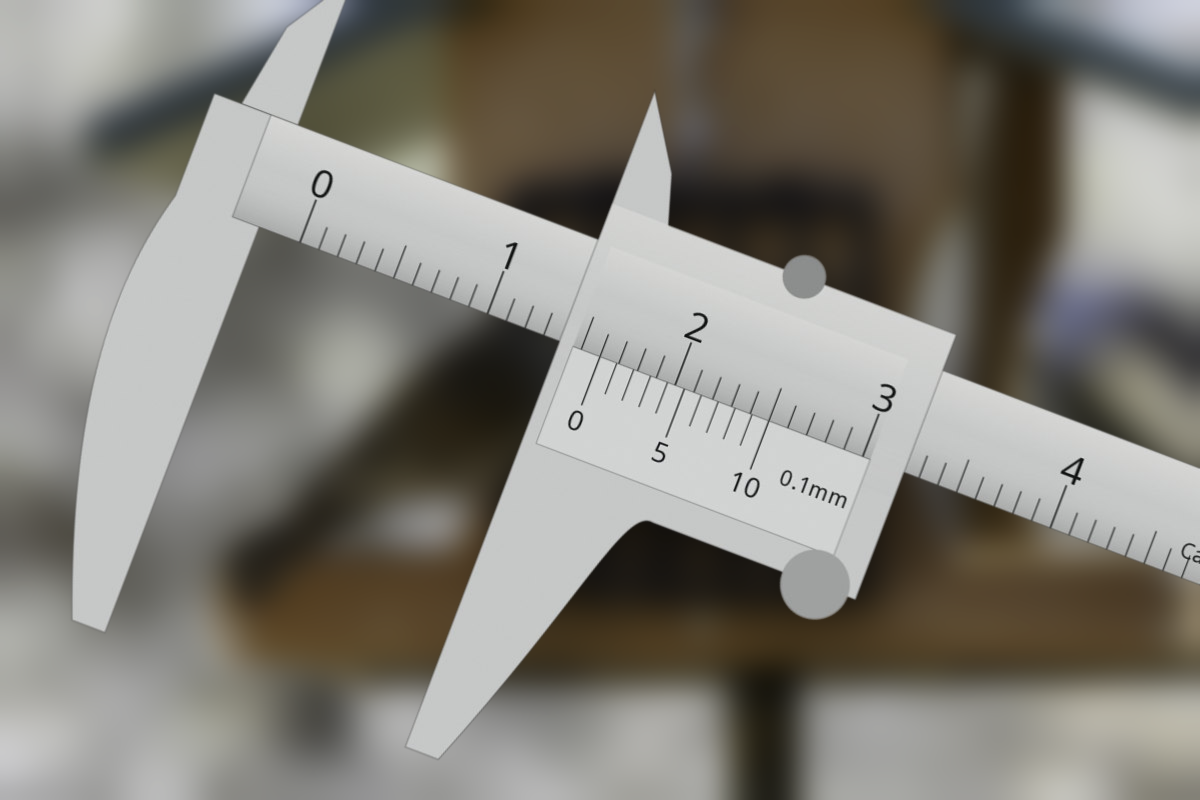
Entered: 16.0 mm
